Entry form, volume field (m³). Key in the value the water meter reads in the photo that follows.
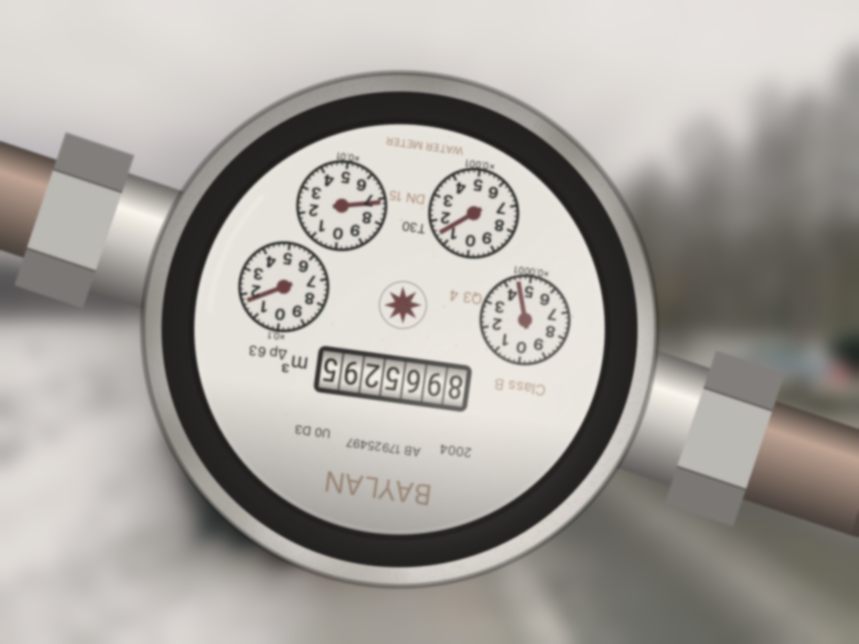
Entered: 8965295.1714 m³
